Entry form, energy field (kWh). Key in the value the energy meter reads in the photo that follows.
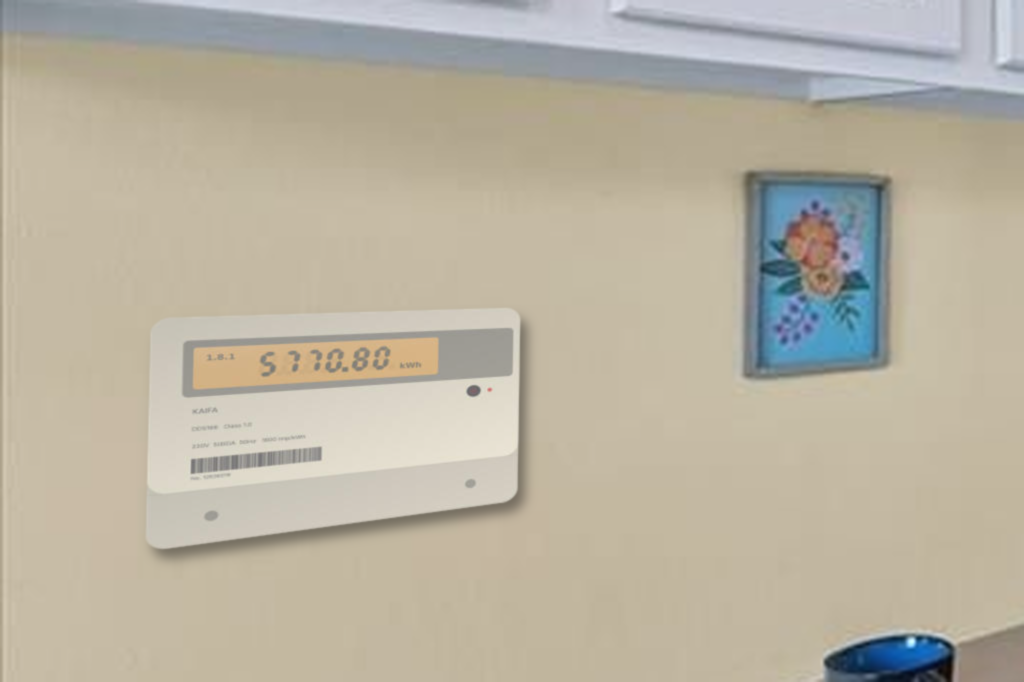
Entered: 5770.80 kWh
